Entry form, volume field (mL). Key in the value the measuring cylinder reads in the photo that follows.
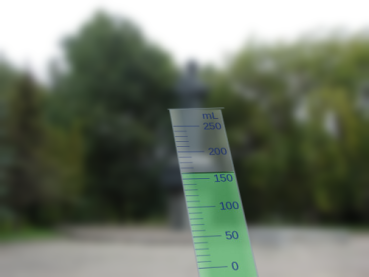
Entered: 160 mL
